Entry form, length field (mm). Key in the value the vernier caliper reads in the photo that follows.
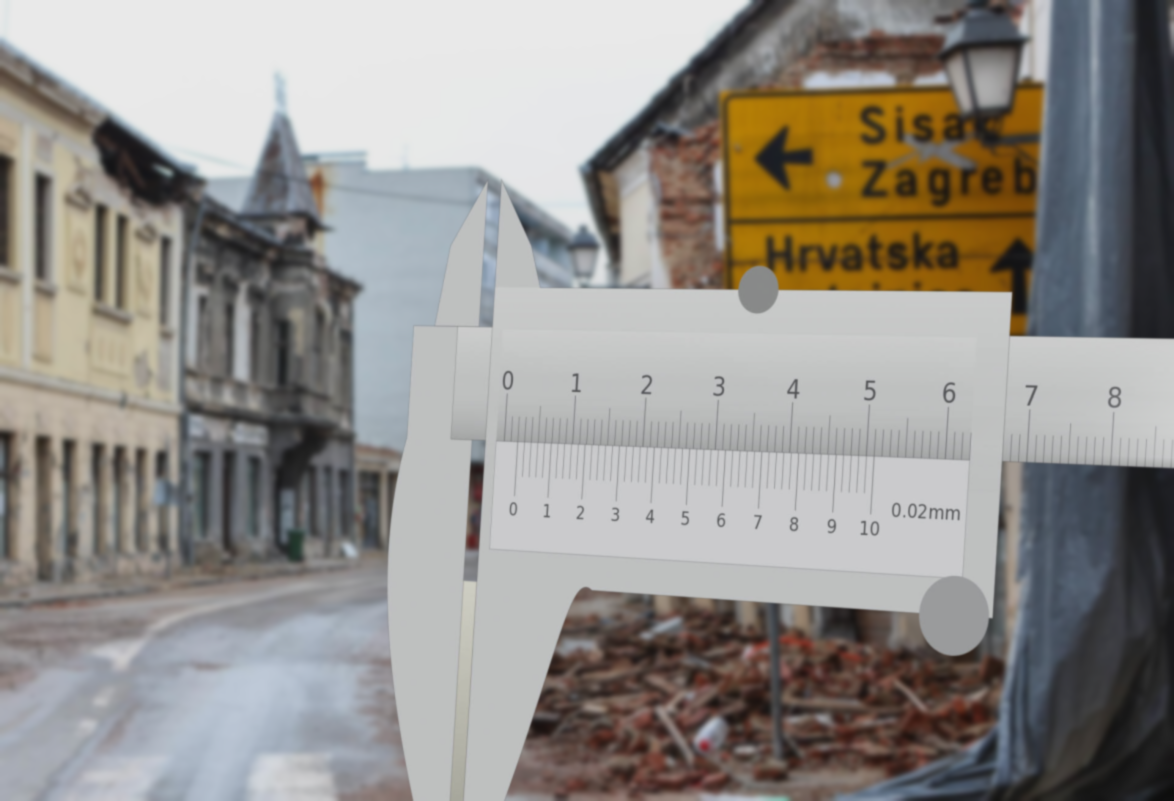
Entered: 2.0 mm
